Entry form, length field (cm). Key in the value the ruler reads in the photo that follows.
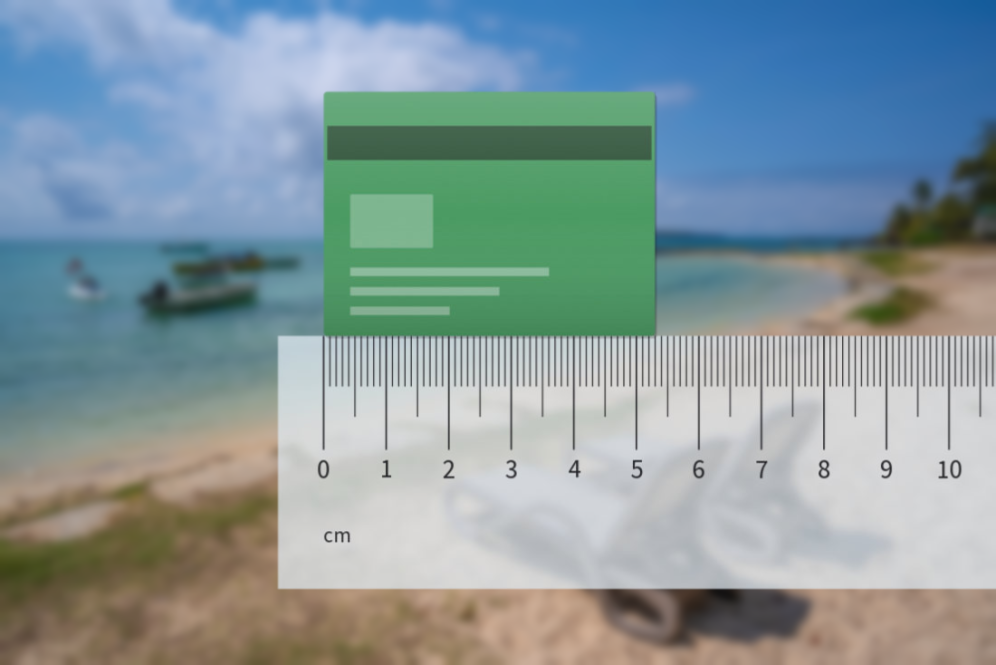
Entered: 5.3 cm
